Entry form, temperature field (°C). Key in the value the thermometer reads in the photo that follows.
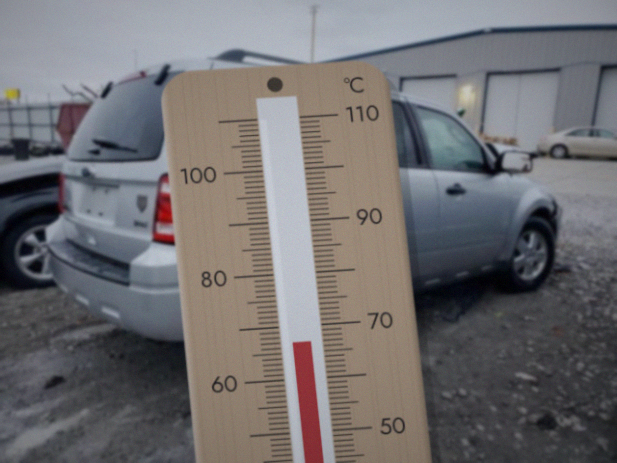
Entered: 67 °C
